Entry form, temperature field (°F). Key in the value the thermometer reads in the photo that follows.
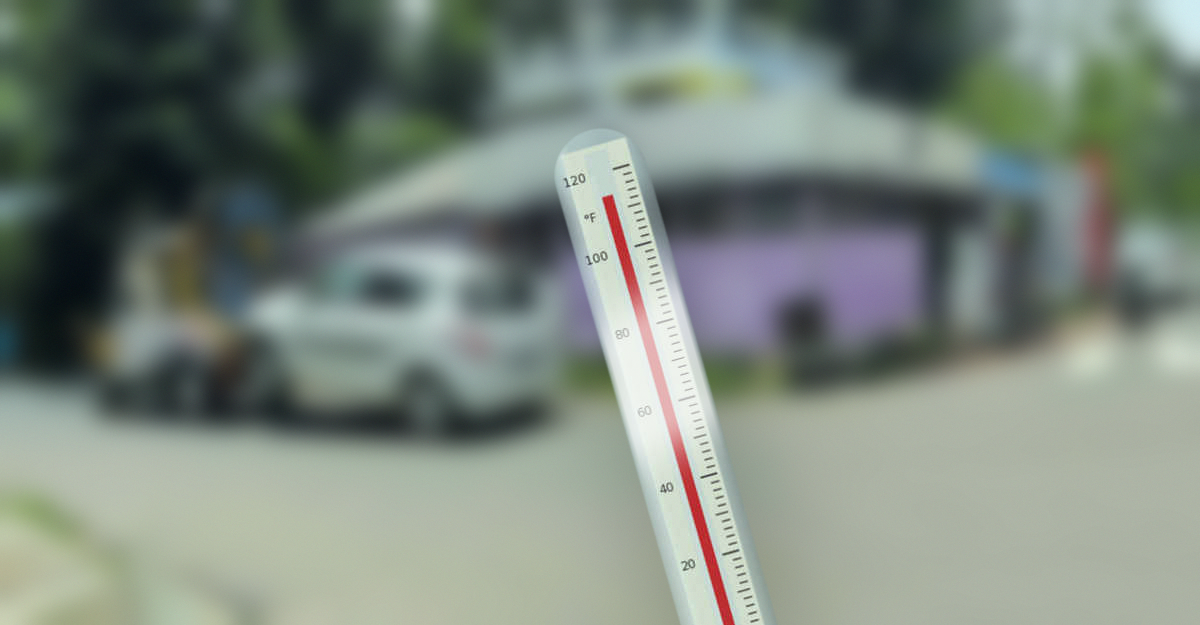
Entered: 114 °F
